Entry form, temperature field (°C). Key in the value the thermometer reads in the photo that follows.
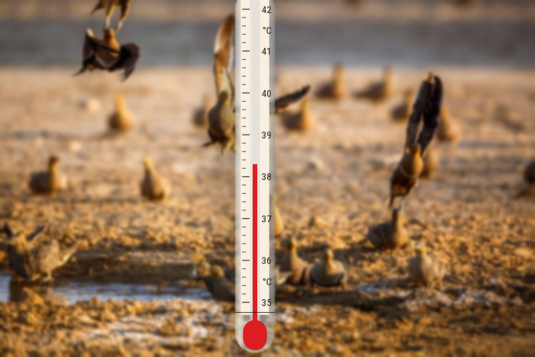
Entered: 38.3 °C
